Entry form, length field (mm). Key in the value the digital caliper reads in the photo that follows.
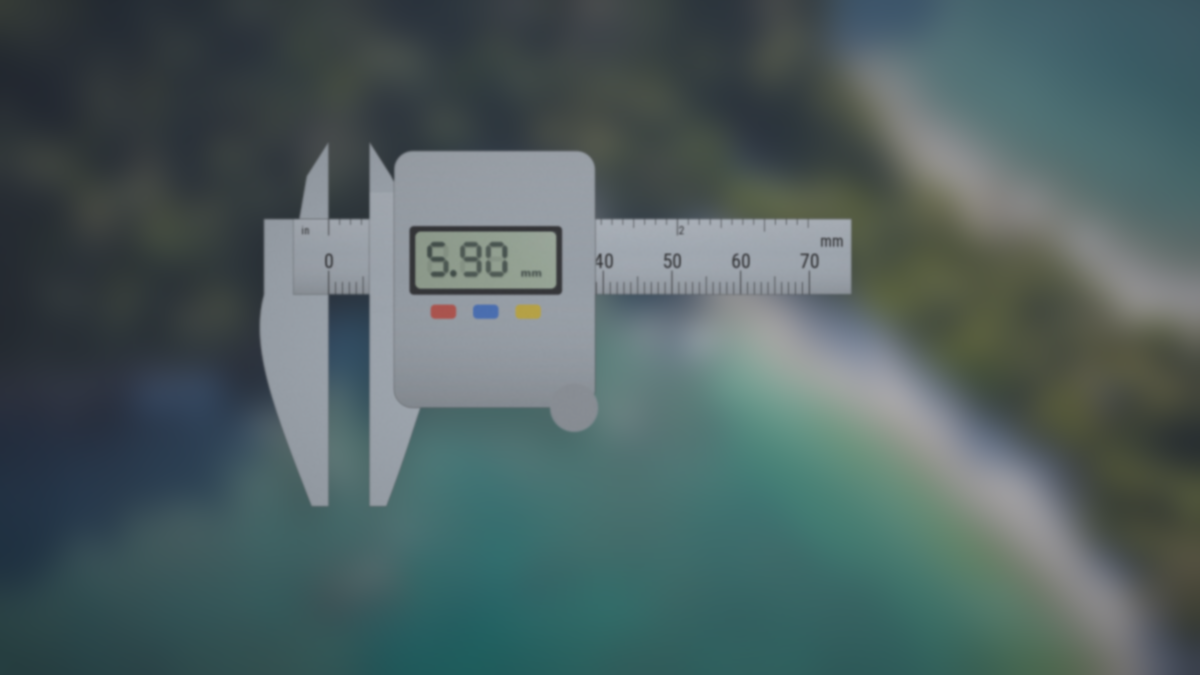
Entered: 5.90 mm
